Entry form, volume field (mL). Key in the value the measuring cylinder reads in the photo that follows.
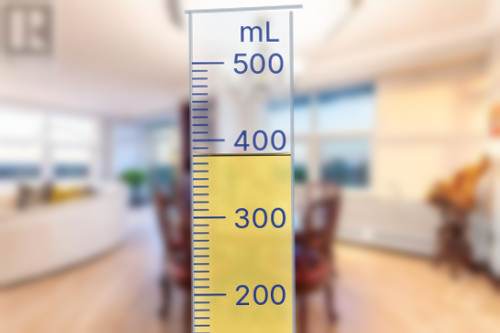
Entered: 380 mL
